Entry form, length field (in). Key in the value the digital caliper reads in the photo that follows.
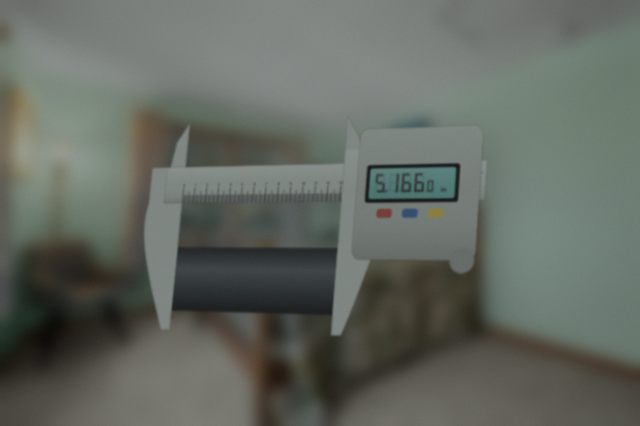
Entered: 5.1660 in
